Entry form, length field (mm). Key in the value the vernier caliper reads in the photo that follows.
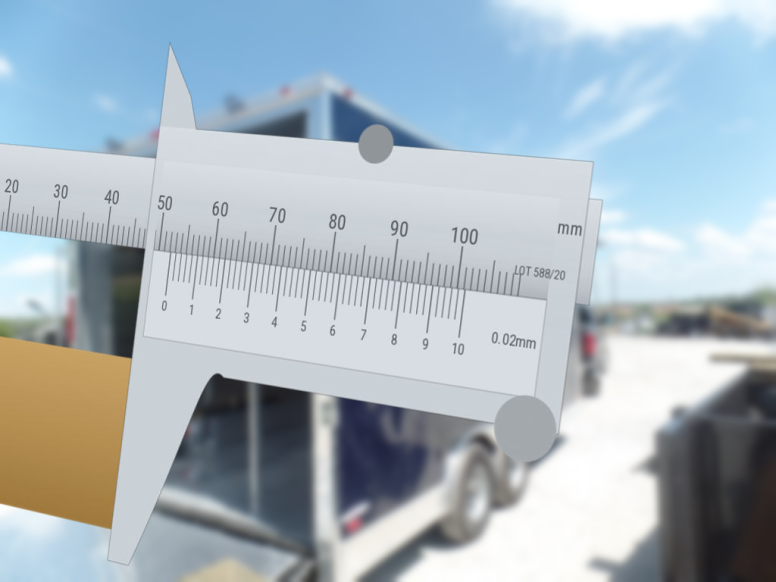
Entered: 52.2 mm
